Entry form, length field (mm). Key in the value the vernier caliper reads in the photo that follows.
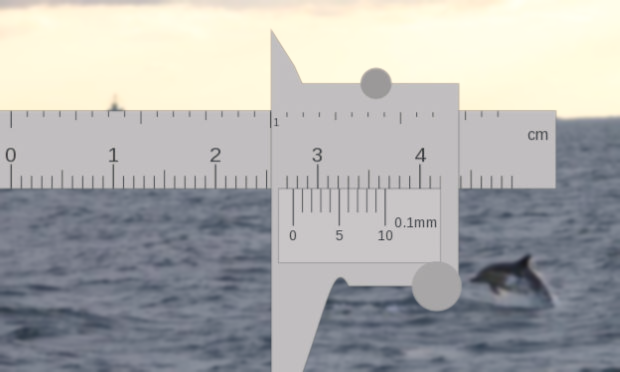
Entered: 27.6 mm
